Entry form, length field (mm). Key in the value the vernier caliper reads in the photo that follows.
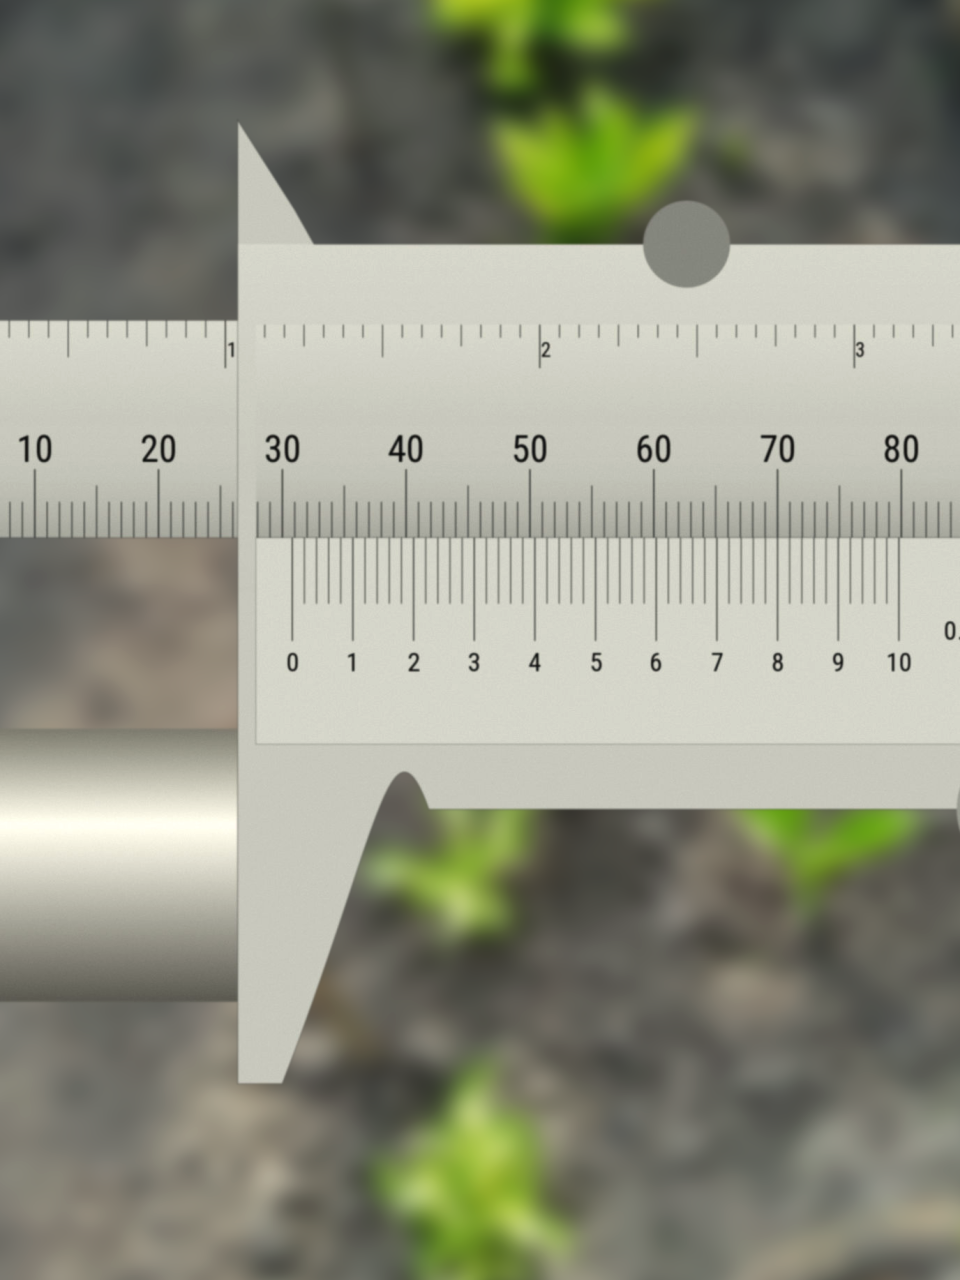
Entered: 30.8 mm
